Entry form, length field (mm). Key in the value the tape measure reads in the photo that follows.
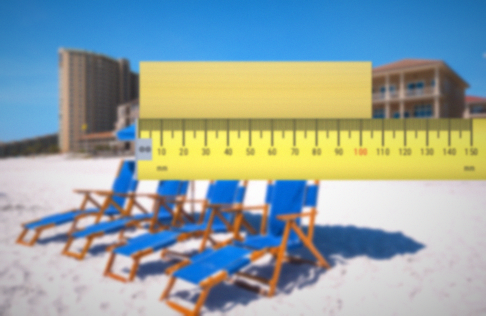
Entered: 105 mm
